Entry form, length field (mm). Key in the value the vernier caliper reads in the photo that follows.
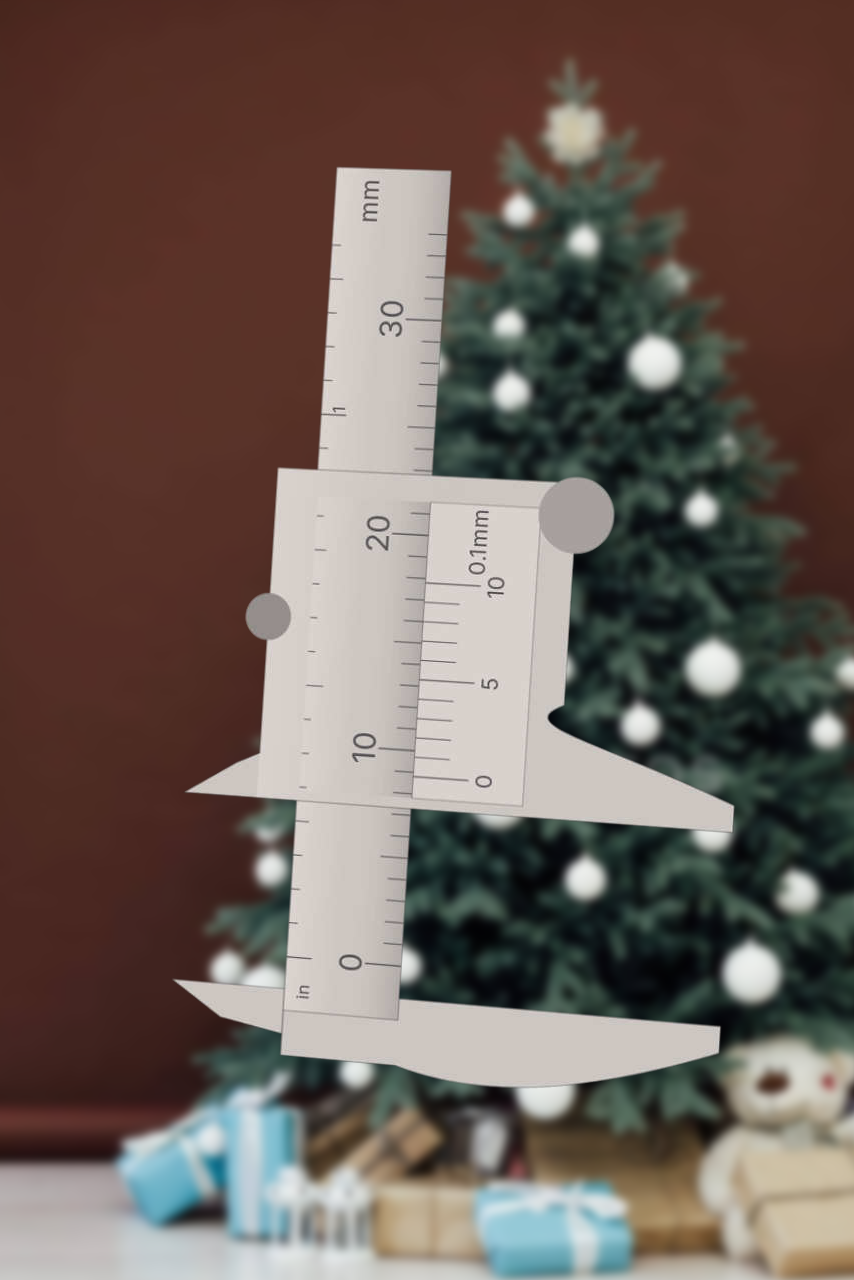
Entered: 8.8 mm
